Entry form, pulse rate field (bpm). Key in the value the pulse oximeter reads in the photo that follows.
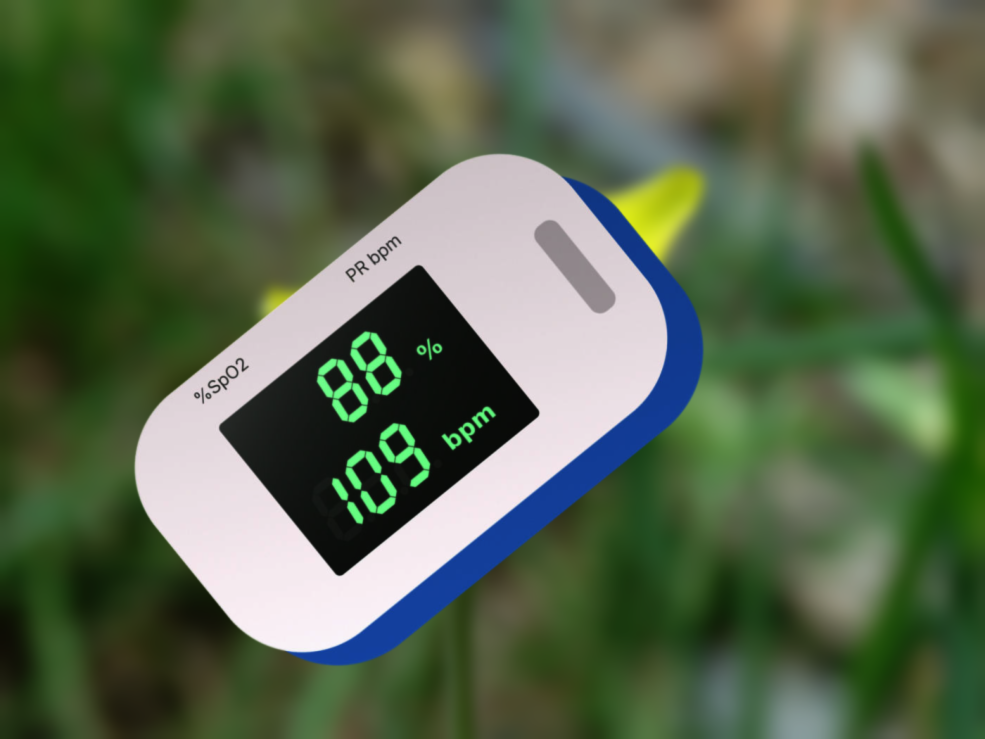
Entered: 109 bpm
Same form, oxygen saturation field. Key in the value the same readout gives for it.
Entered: 88 %
